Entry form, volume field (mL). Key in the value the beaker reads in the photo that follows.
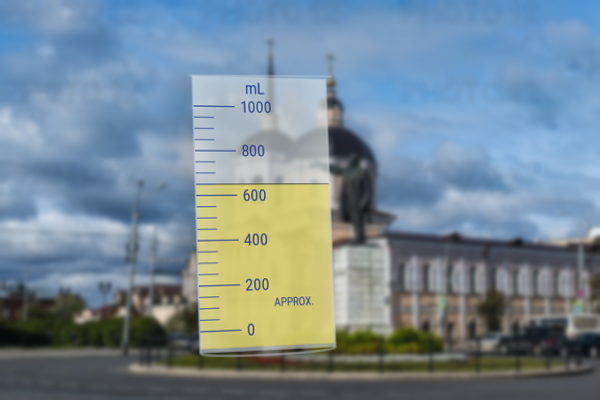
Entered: 650 mL
